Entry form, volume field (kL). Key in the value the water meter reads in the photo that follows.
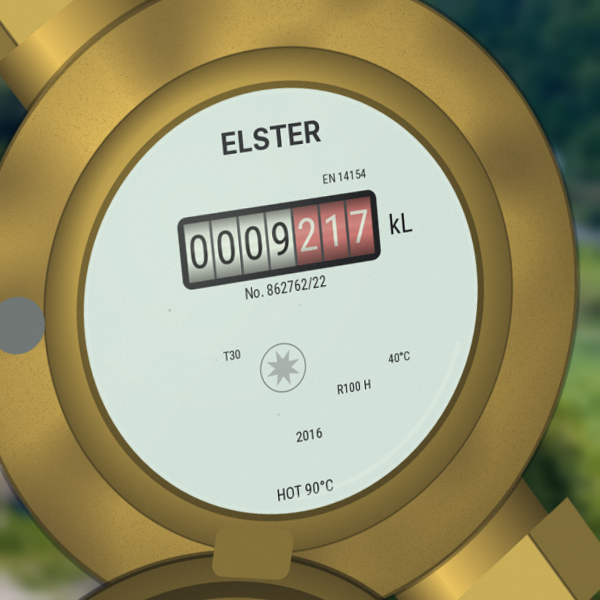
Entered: 9.217 kL
